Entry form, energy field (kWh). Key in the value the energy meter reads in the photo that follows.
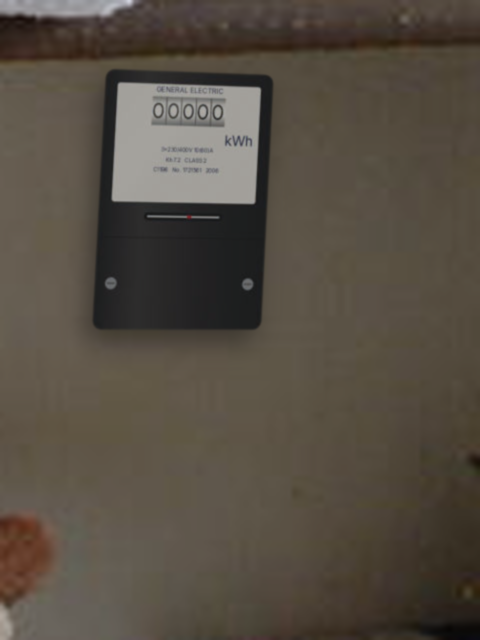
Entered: 0 kWh
